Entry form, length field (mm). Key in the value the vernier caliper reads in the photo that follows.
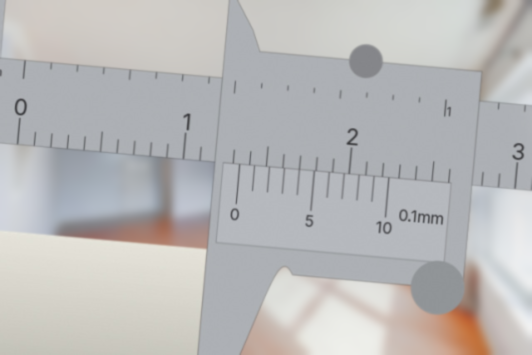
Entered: 13.4 mm
